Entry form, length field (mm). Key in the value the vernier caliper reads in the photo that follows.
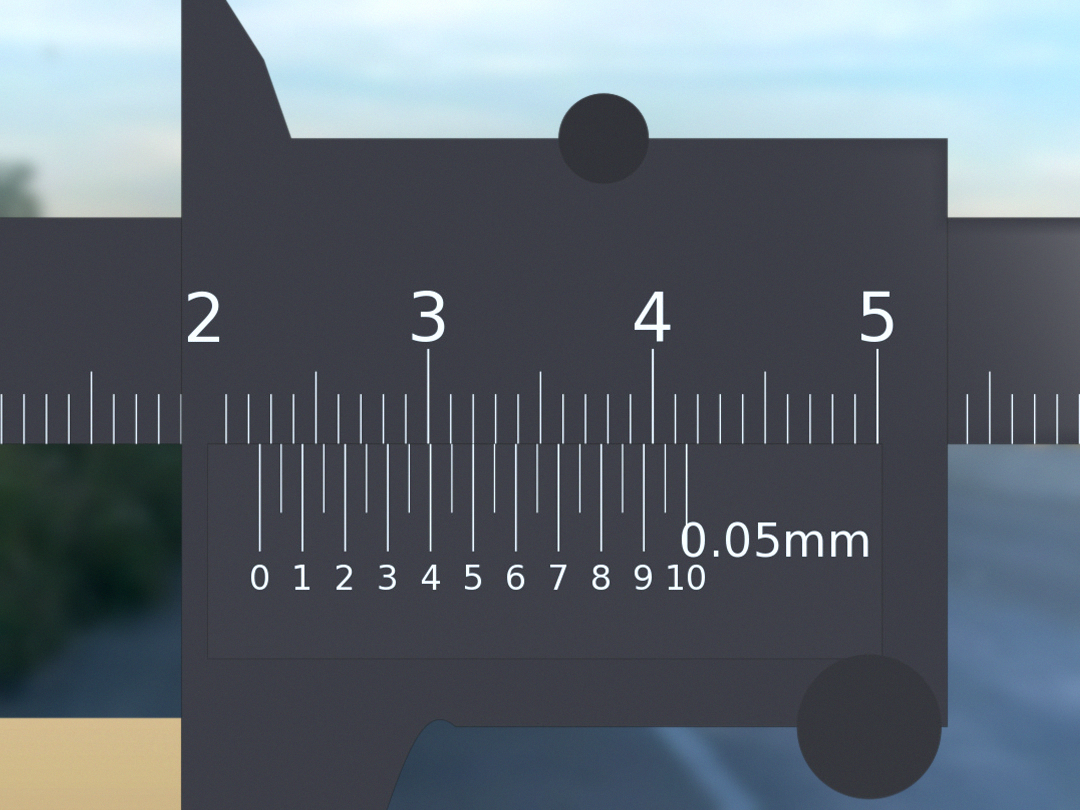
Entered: 22.5 mm
